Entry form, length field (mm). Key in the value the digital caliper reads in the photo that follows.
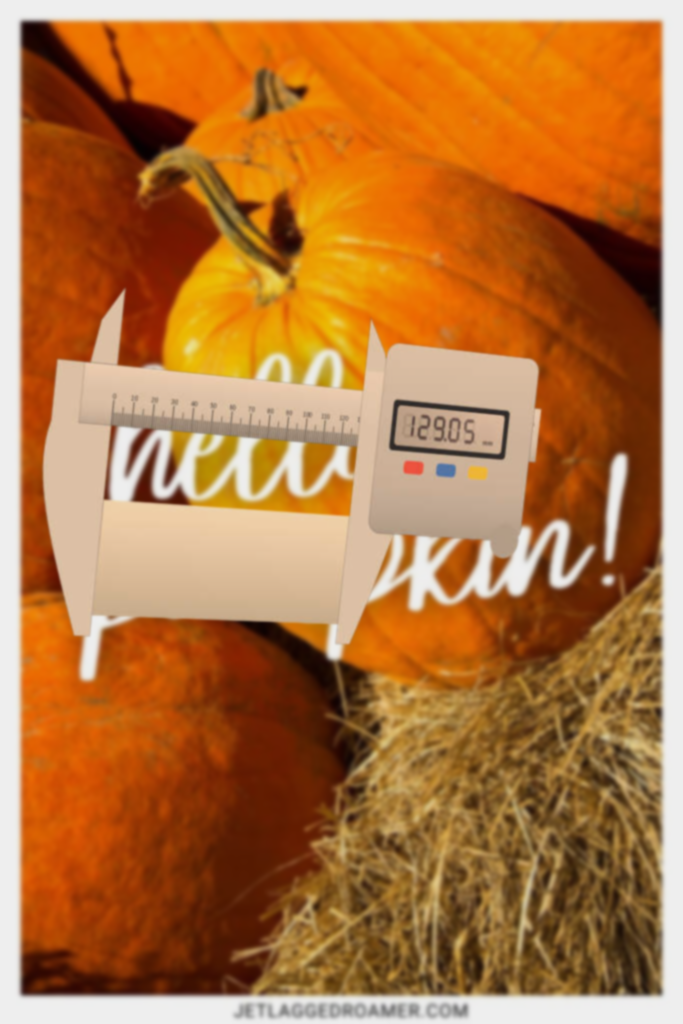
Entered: 129.05 mm
